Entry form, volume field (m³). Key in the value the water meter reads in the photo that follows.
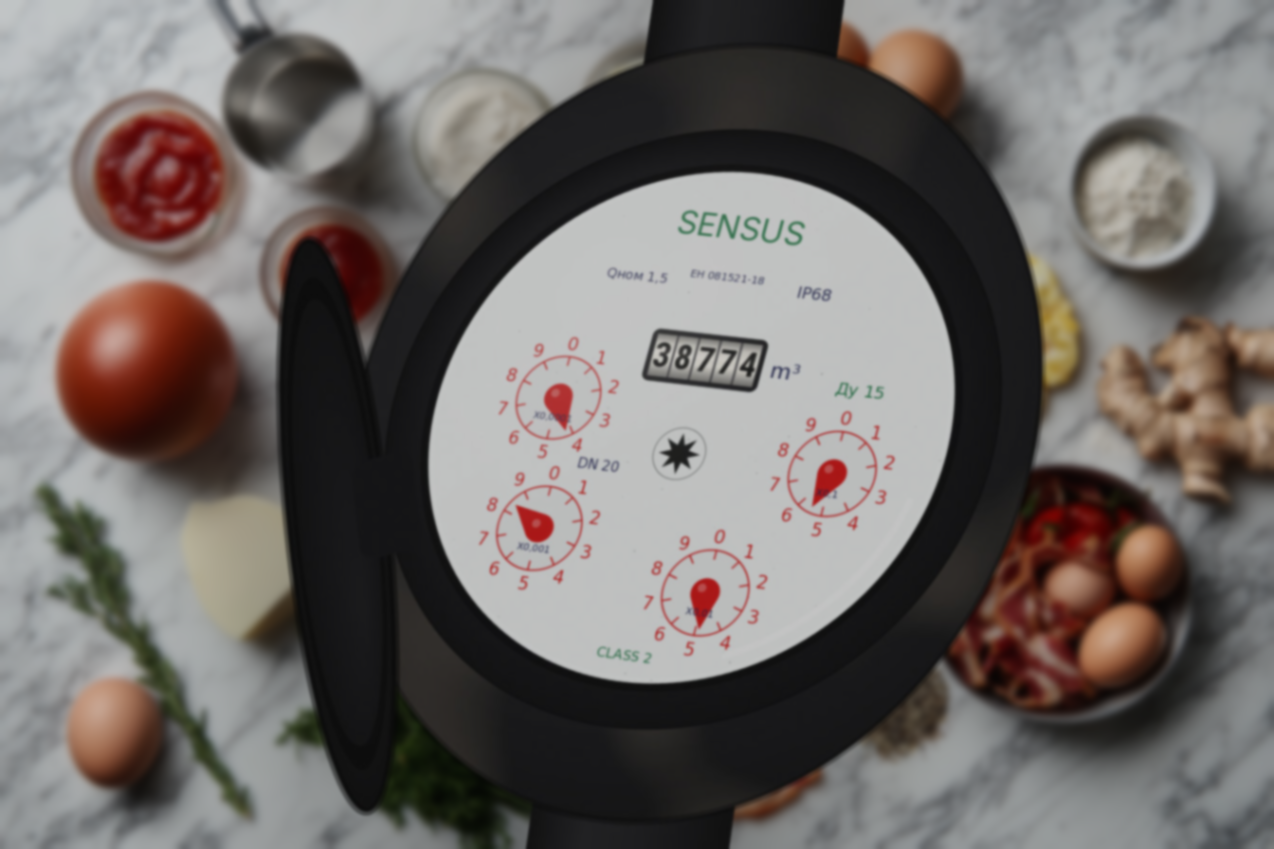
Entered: 38774.5484 m³
